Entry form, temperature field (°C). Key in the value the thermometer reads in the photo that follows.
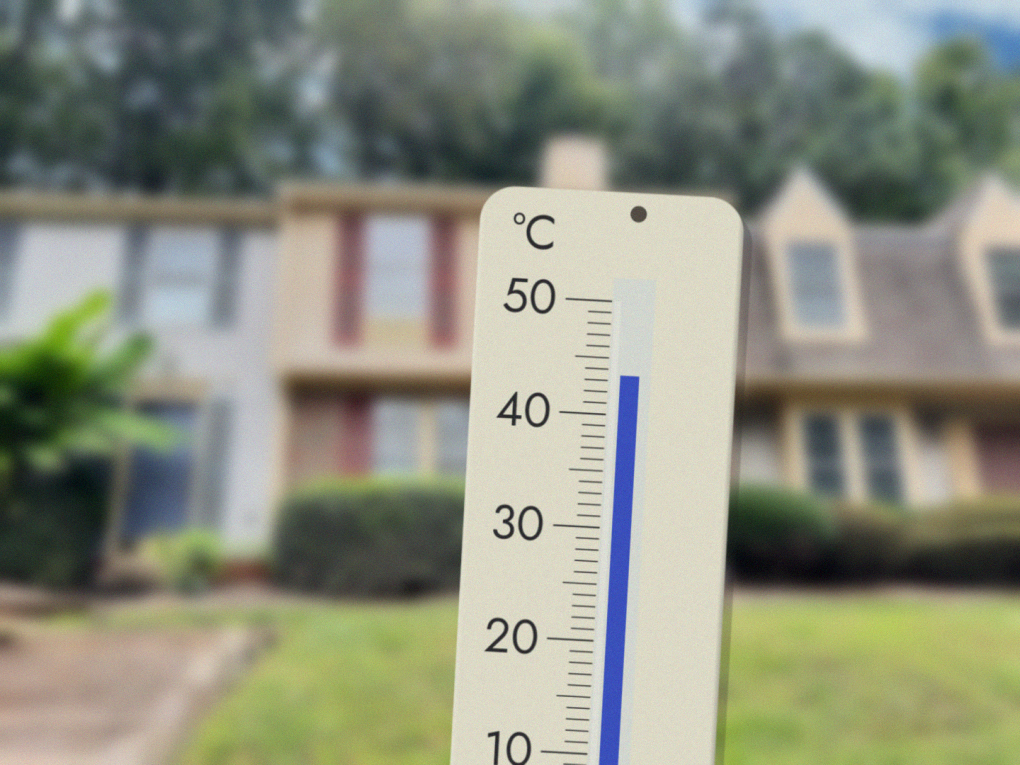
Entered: 43.5 °C
